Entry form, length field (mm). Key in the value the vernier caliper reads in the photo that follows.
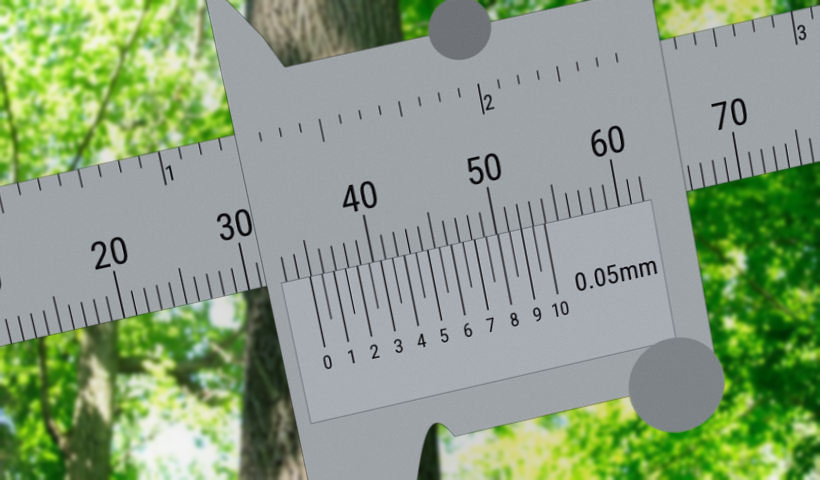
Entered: 34.9 mm
